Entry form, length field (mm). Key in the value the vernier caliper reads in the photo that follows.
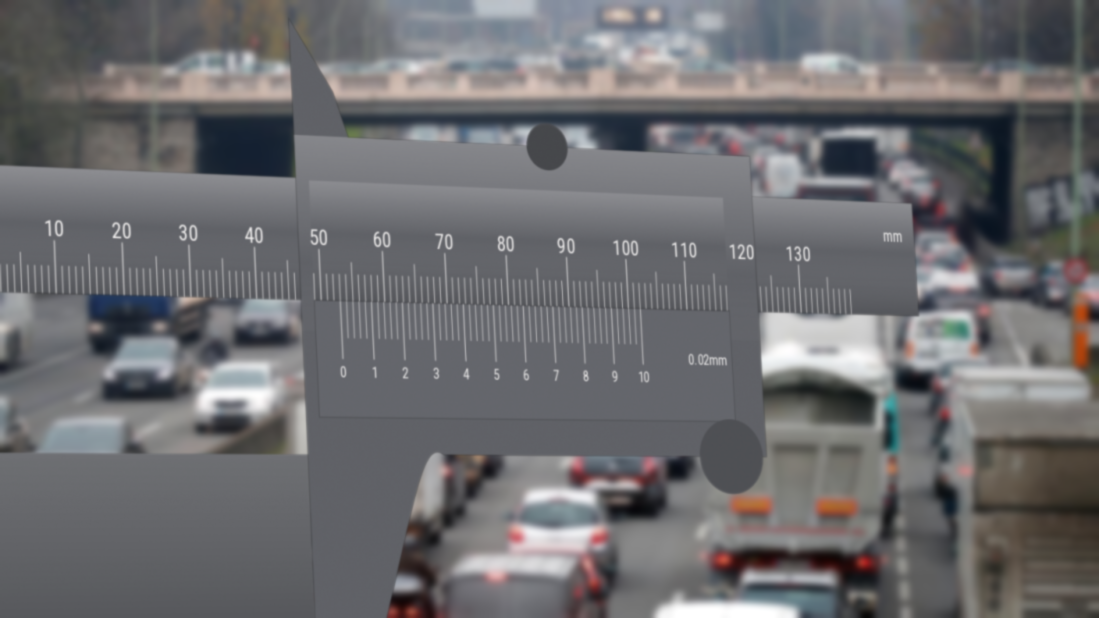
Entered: 53.0 mm
